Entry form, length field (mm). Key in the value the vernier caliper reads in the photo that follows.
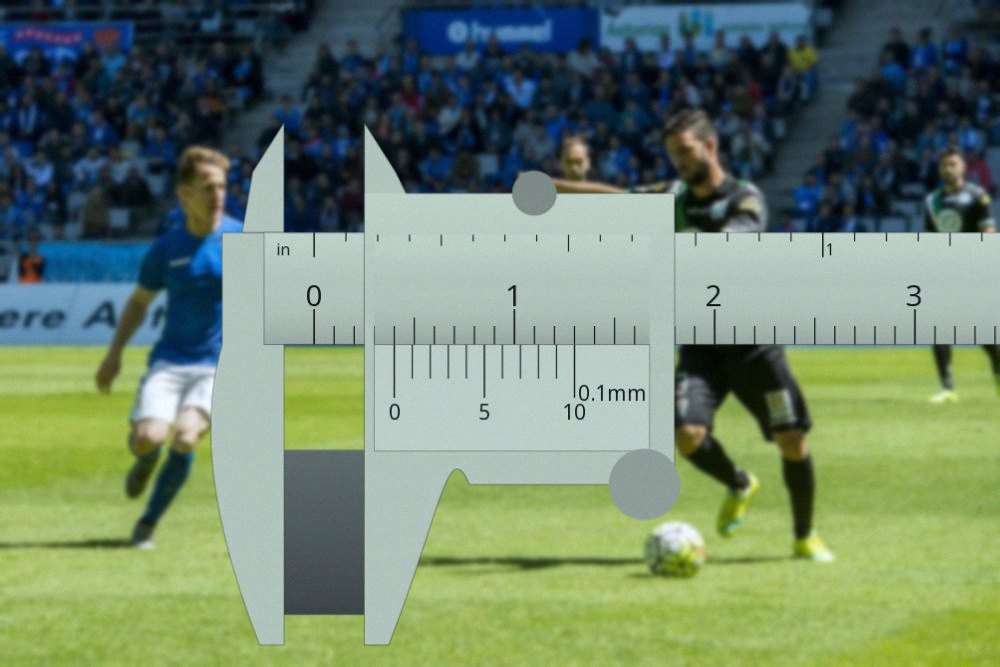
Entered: 4.0 mm
